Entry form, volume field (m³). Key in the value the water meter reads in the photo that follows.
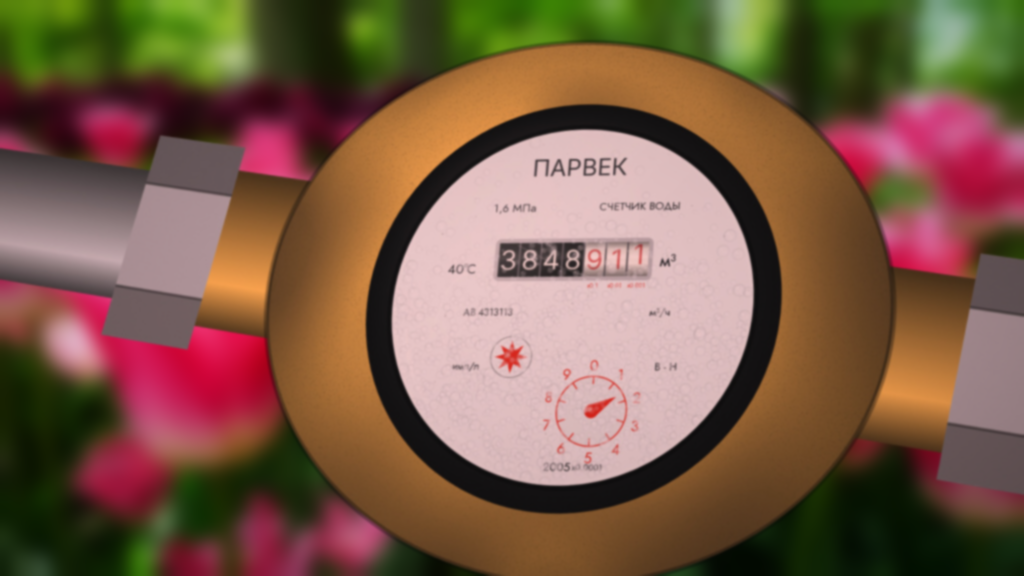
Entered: 3848.9111 m³
